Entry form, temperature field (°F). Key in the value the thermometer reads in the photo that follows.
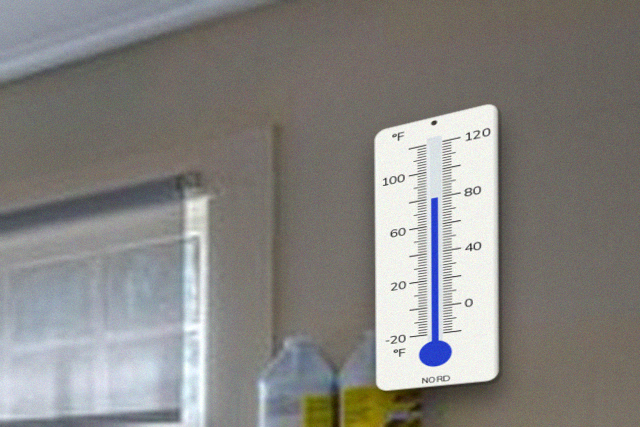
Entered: 80 °F
